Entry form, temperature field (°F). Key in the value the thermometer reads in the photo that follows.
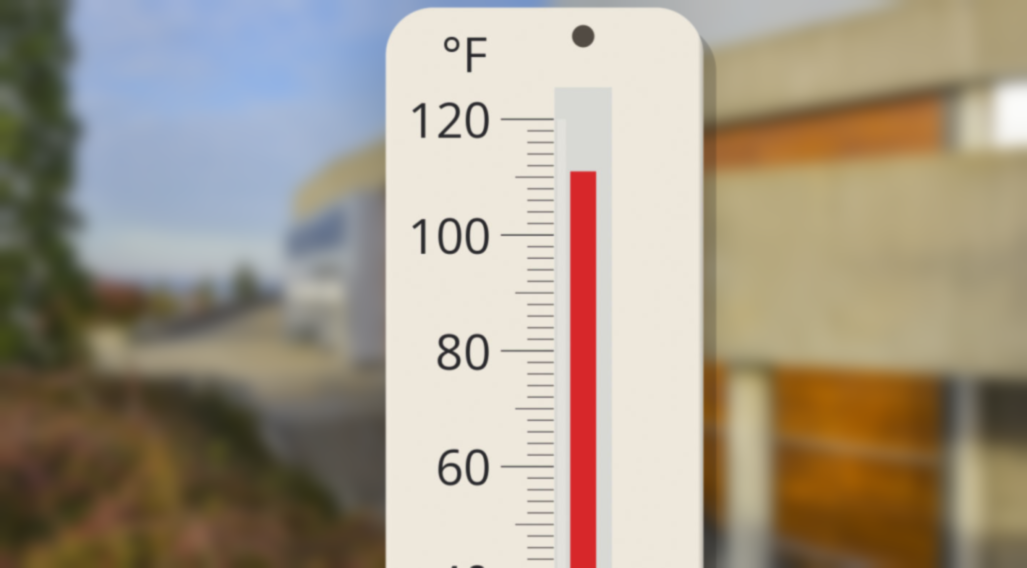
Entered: 111 °F
